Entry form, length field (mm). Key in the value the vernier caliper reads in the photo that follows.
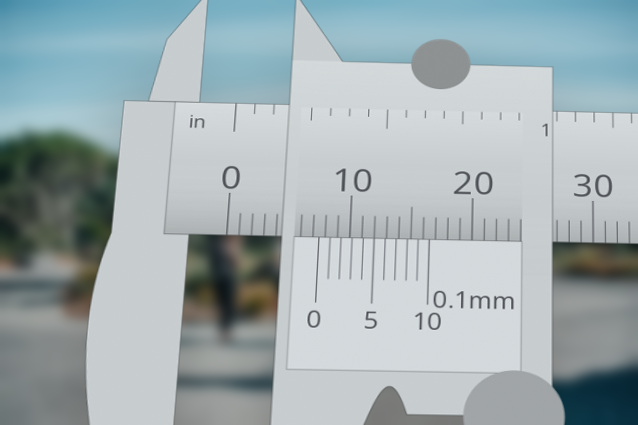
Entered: 7.5 mm
